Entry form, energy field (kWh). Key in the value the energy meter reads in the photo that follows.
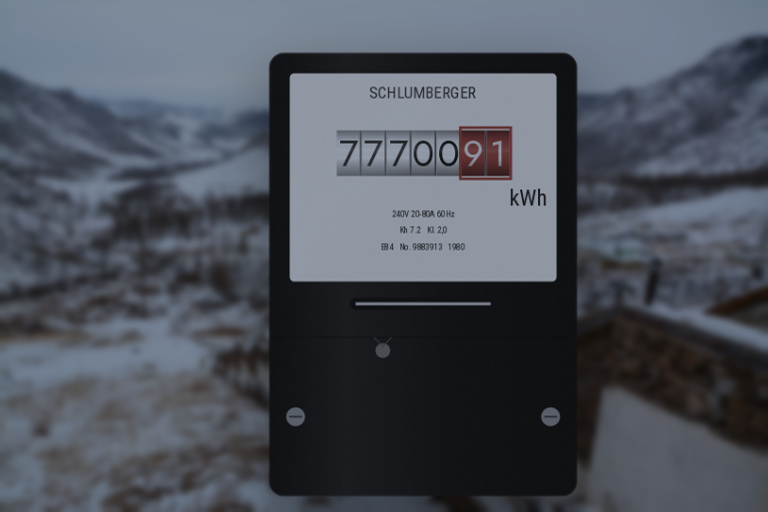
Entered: 77700.91 kWh
